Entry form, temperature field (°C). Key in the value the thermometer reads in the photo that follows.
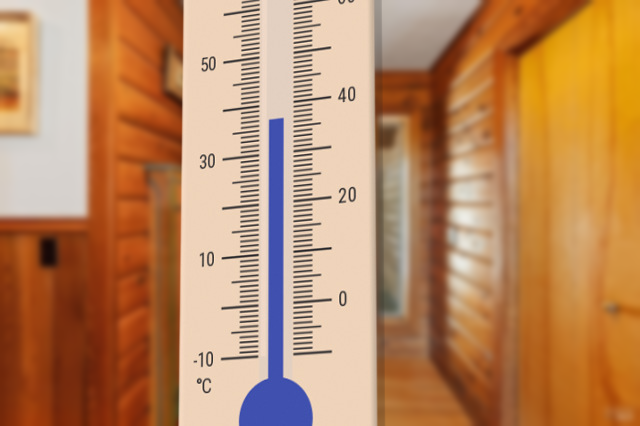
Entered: 37 °C
